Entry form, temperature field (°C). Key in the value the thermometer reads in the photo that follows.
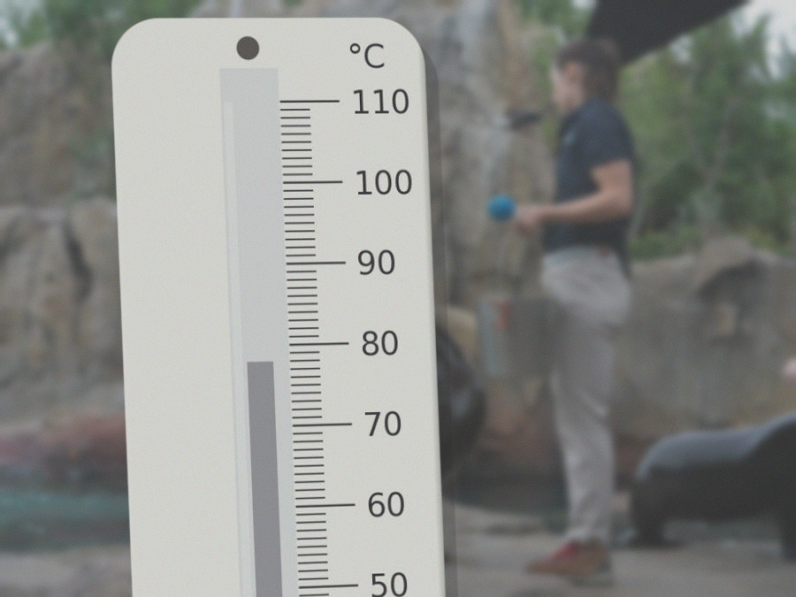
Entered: 78 °C
